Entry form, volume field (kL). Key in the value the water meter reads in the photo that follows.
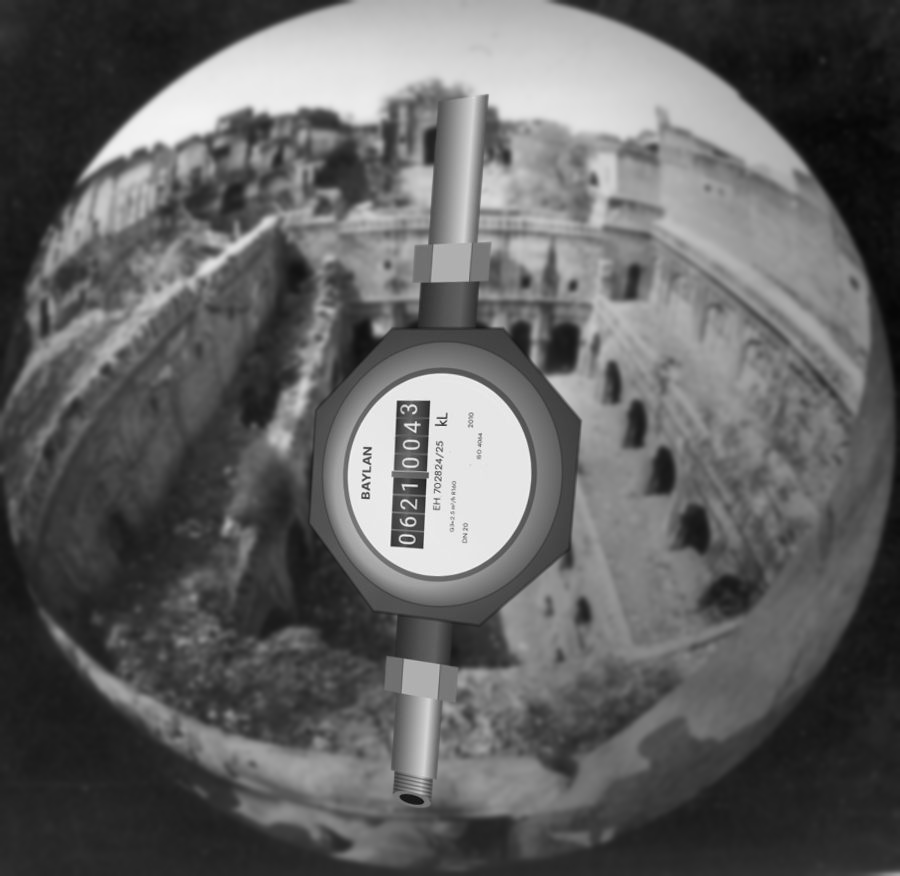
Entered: 621.0043 kL
